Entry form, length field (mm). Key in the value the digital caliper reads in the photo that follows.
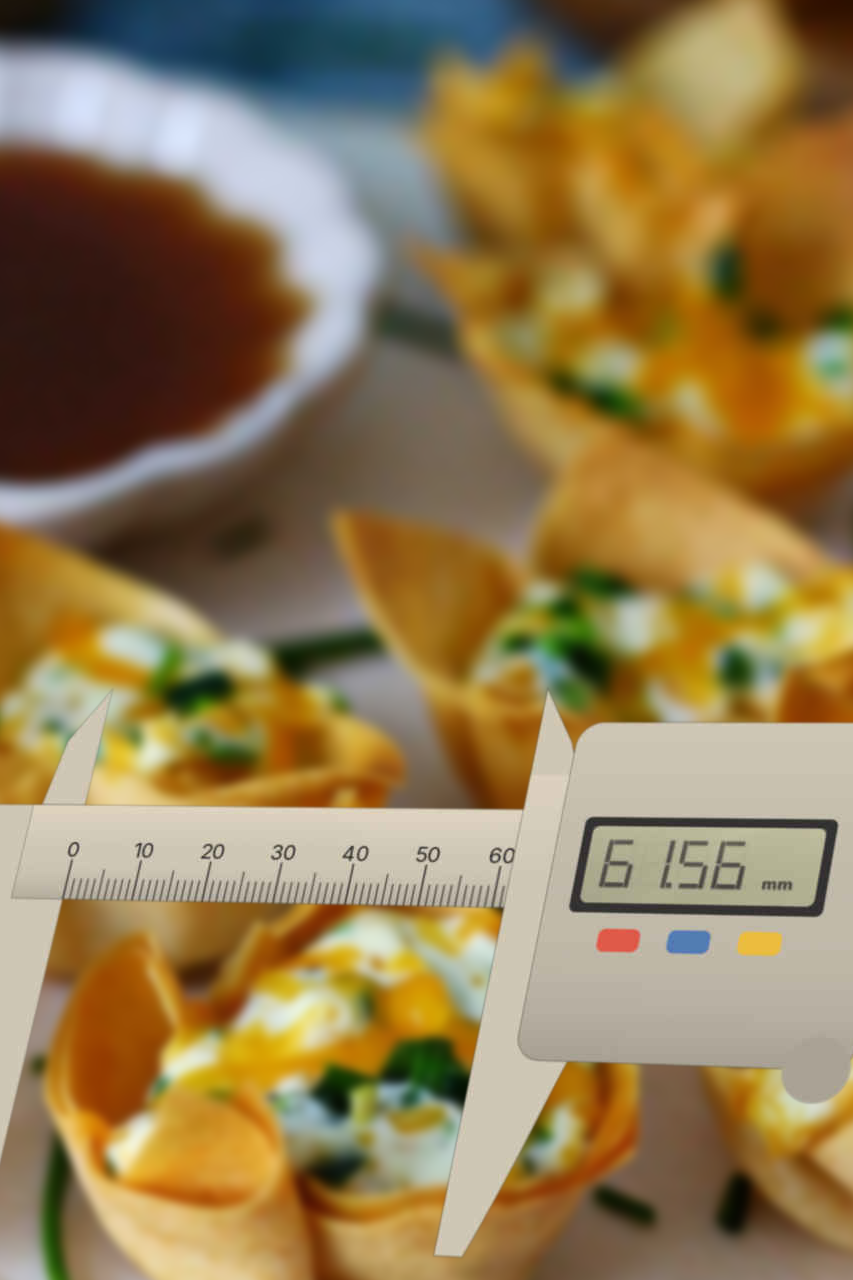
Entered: 61.56 mm
